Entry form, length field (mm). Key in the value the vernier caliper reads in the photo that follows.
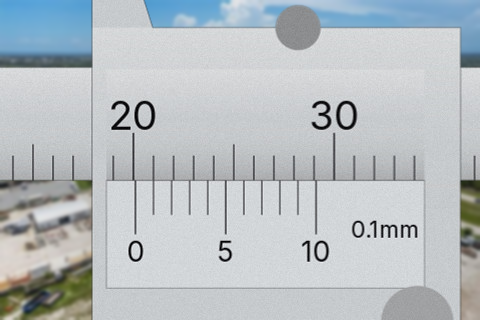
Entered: 20.1 mm
